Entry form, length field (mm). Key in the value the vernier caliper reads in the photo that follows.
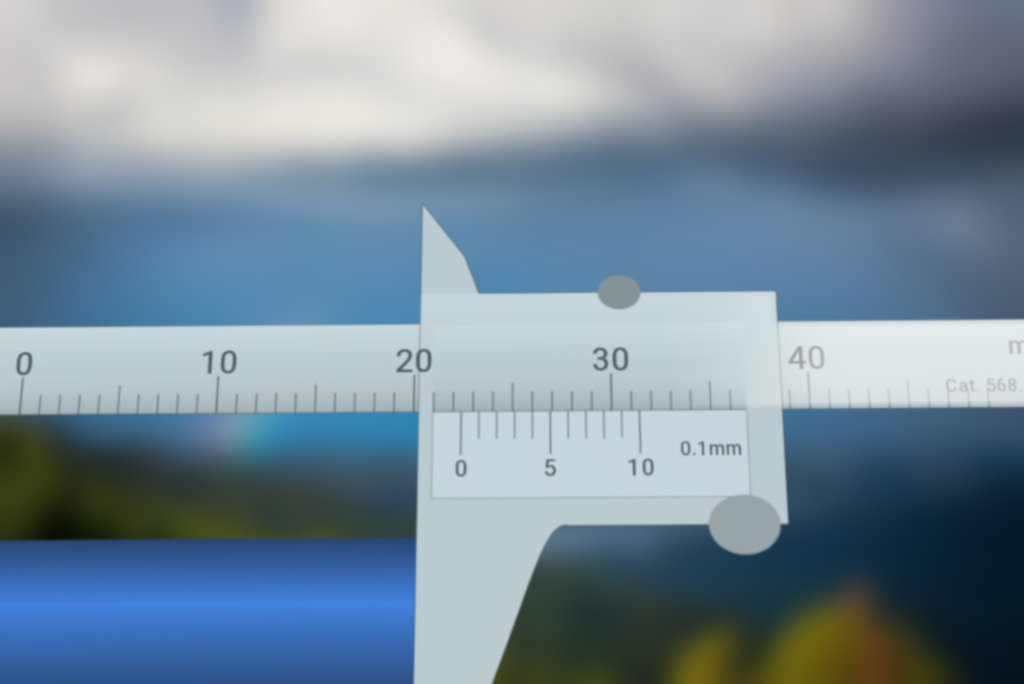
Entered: 22.4 mm
